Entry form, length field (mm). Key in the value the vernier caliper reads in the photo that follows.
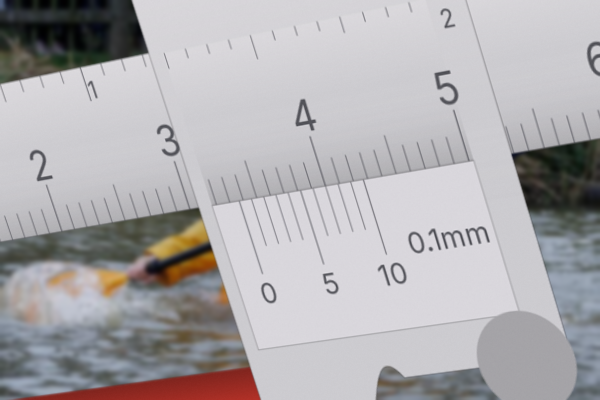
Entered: 33.7 mm
